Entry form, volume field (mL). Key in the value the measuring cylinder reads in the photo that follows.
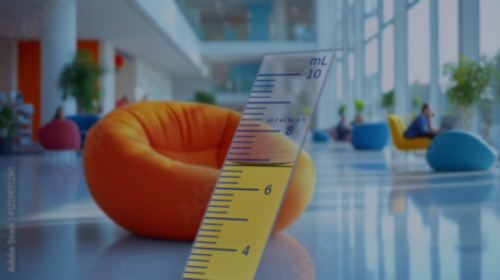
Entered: 6.8 mL
